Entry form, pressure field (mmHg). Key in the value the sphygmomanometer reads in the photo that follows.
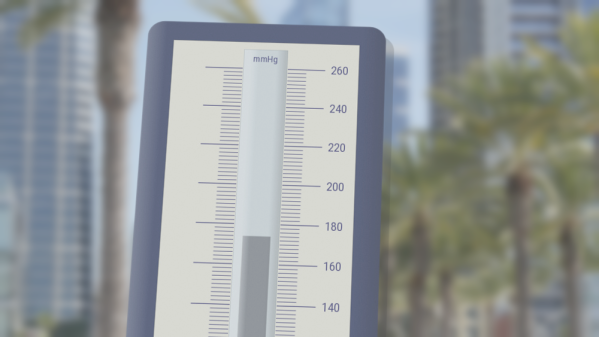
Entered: 174 mmHg
